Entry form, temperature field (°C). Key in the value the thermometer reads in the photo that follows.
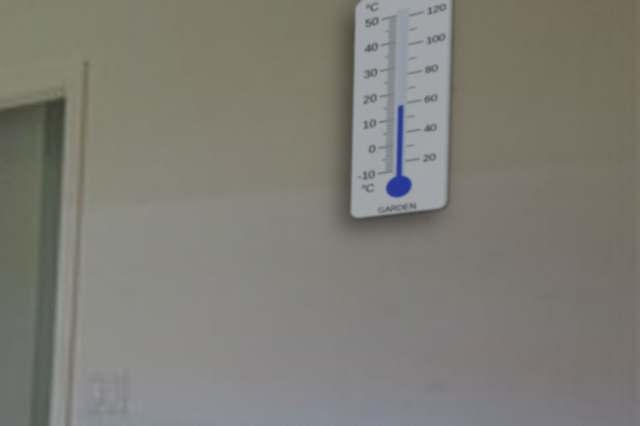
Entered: 15 °C
